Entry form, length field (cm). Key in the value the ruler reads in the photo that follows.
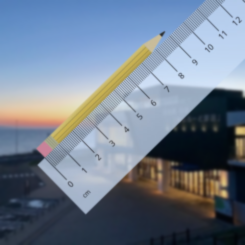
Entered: 9 cm
